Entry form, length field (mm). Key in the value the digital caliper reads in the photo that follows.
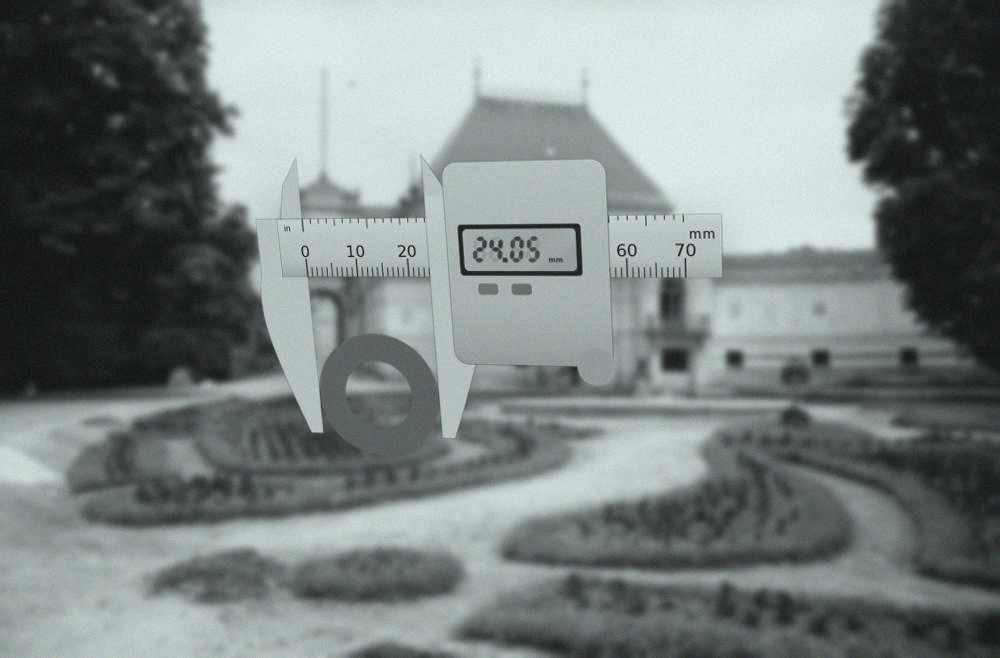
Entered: 24.05 mm
